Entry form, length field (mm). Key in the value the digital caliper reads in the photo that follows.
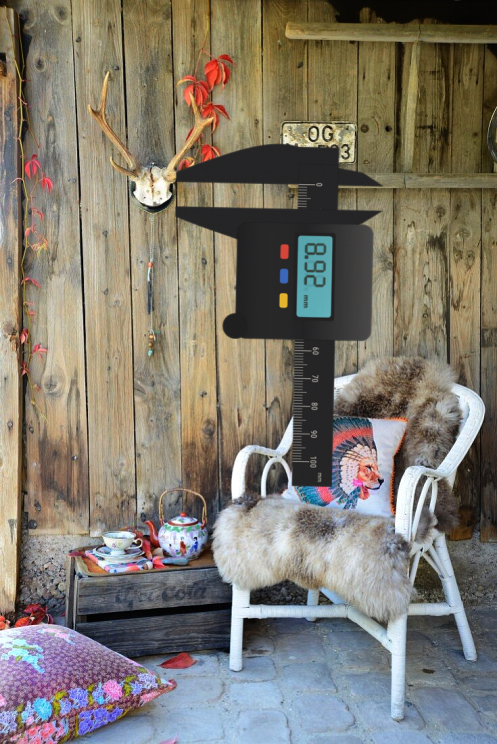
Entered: 8.92 mm
